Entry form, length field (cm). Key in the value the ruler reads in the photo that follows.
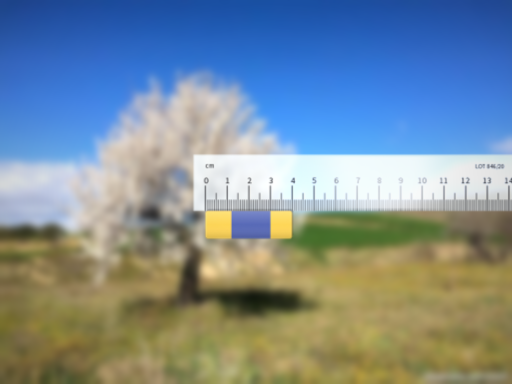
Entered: 4 cm
